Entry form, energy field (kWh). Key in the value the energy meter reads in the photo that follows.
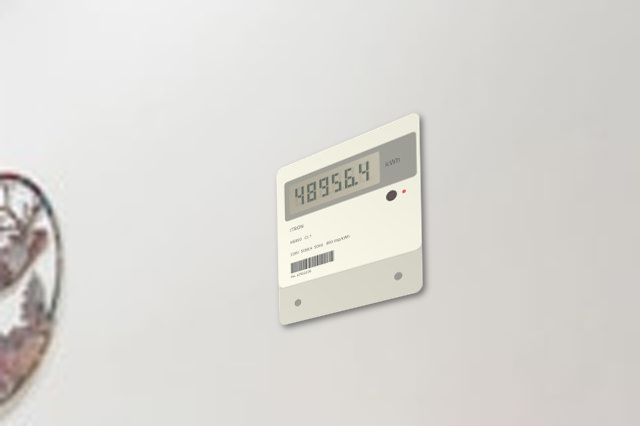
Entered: 48956.4 kWh
